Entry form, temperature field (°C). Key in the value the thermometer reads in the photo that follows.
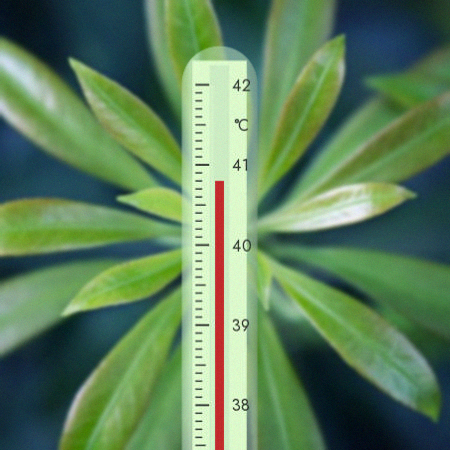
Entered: 40.8 °C
